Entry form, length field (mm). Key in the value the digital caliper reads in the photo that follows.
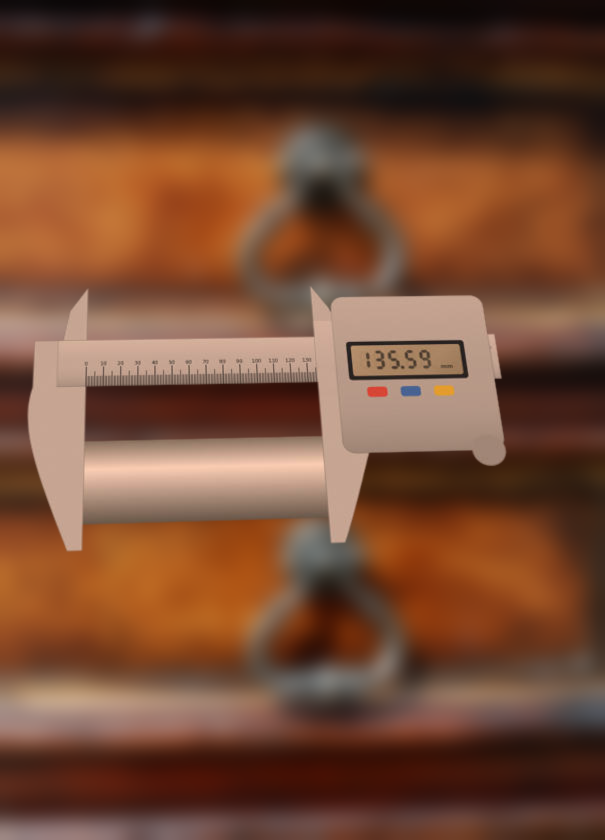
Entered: 135.59 mm
